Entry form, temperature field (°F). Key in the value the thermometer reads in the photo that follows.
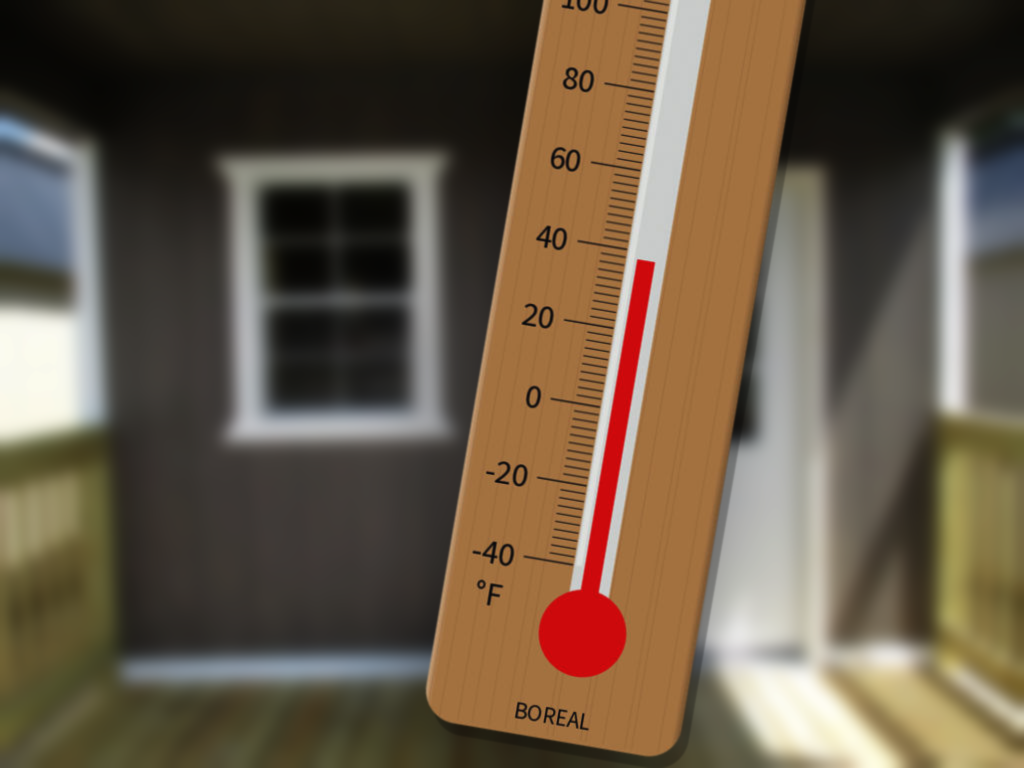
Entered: 38 °F
